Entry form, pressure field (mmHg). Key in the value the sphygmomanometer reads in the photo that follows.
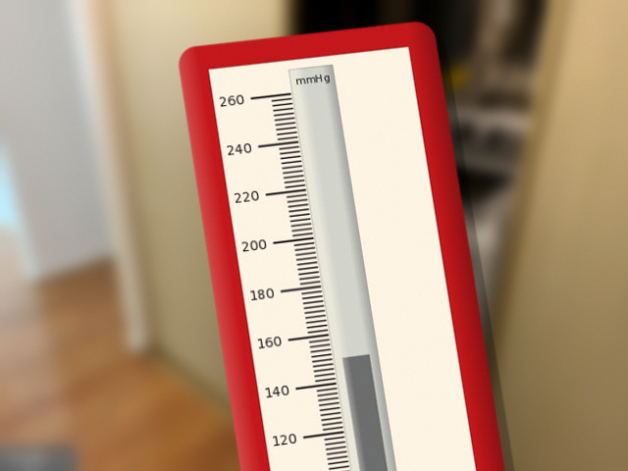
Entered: 150 mmHg
